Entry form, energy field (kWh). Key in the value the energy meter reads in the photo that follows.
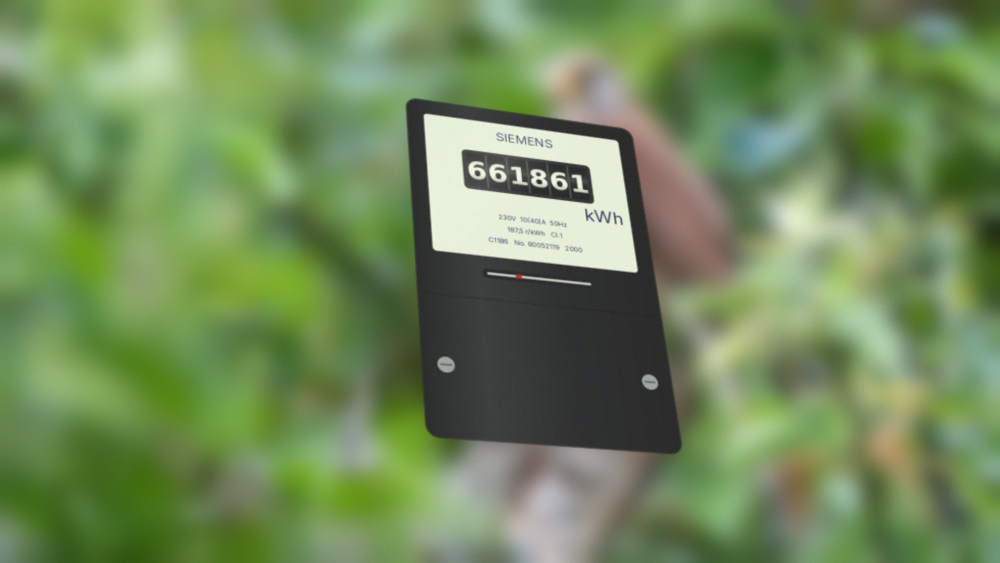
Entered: 661861 kWh
